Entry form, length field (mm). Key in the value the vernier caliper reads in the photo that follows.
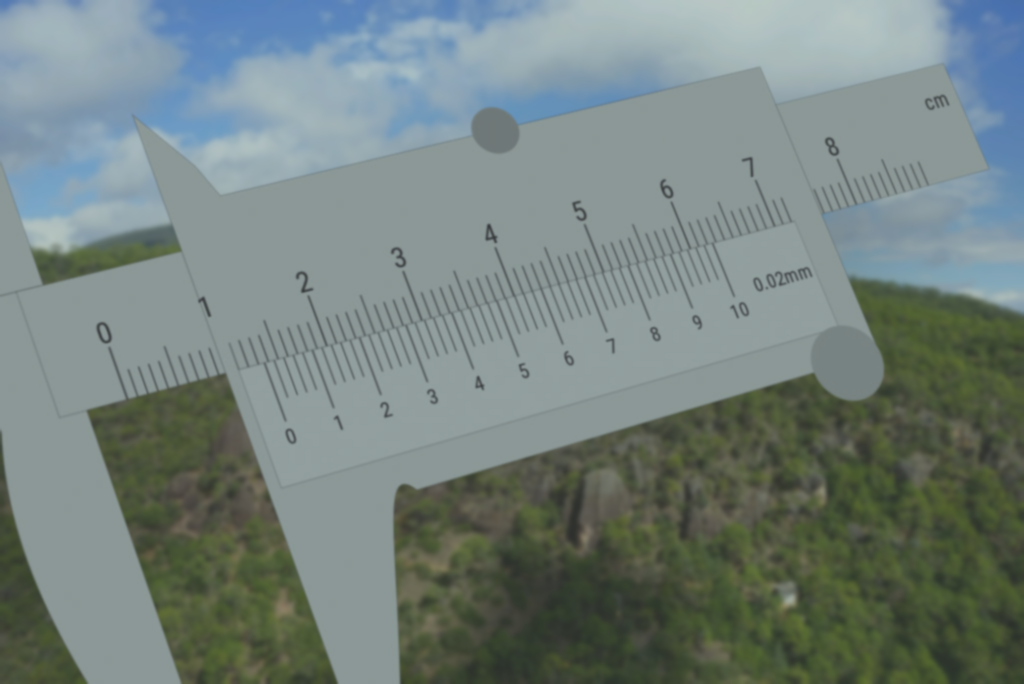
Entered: 13.6 mm
